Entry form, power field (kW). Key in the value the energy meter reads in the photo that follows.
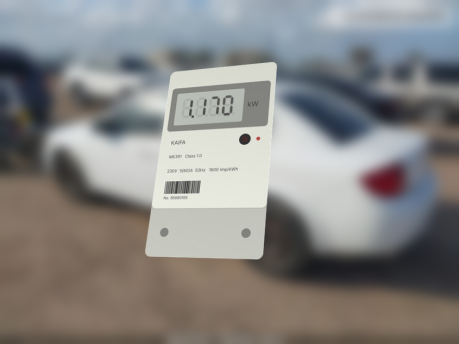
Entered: 1.170 kW
